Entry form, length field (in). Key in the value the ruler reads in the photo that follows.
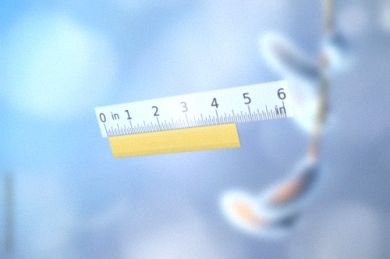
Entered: 4.5 in
